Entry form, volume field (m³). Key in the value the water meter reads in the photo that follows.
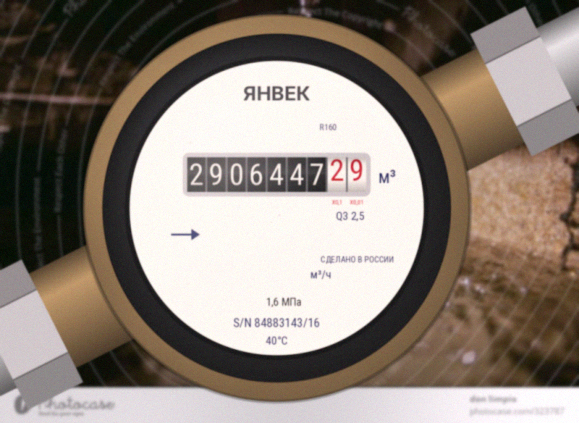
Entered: 2906447.29 m³
